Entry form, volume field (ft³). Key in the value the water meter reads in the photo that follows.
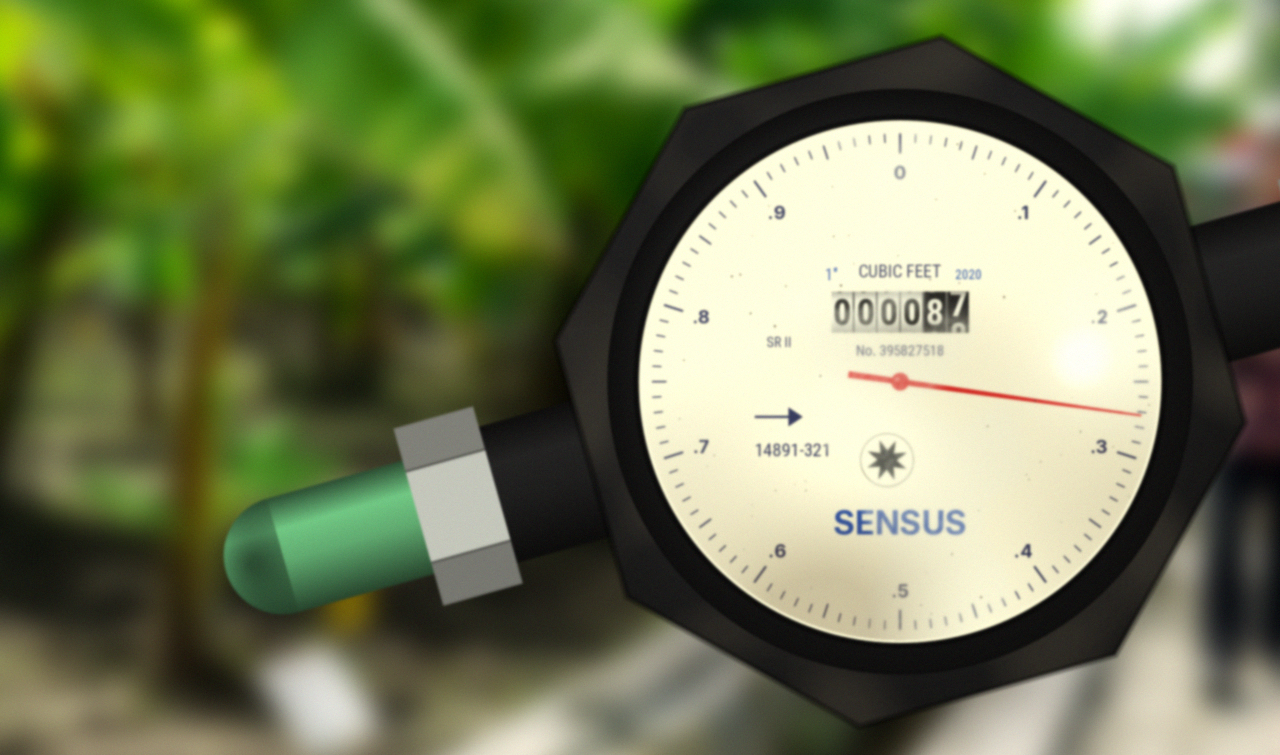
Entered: 87.27 ft³
